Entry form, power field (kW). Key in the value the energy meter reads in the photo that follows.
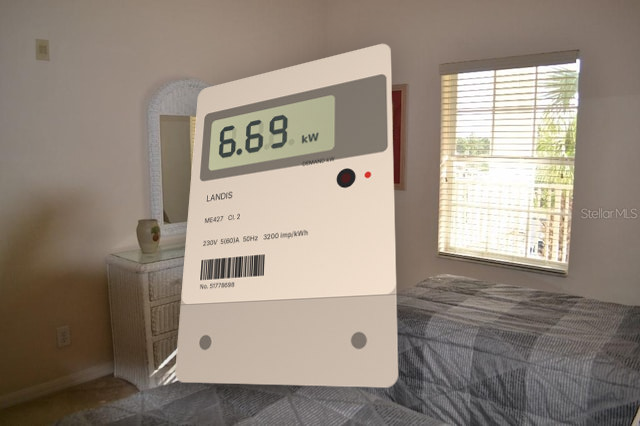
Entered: 6.69 kW
